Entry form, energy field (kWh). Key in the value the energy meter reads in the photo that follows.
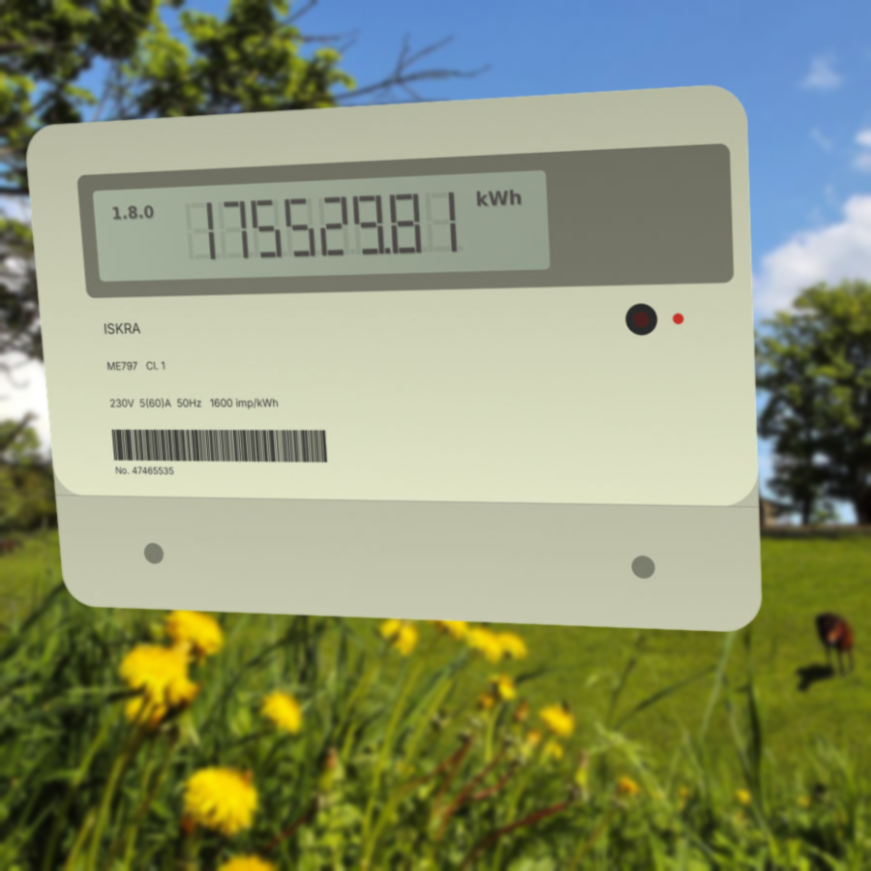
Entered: 175529.81 kWh
